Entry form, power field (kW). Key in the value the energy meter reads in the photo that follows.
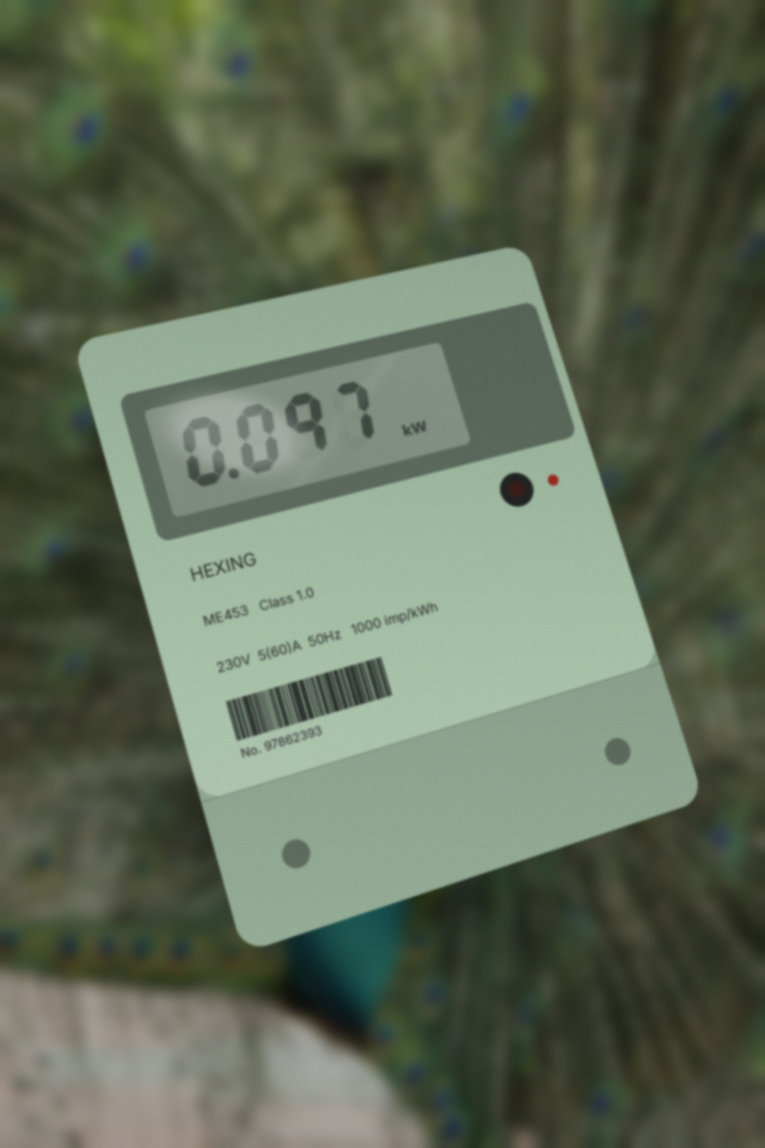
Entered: 0.097 kW
